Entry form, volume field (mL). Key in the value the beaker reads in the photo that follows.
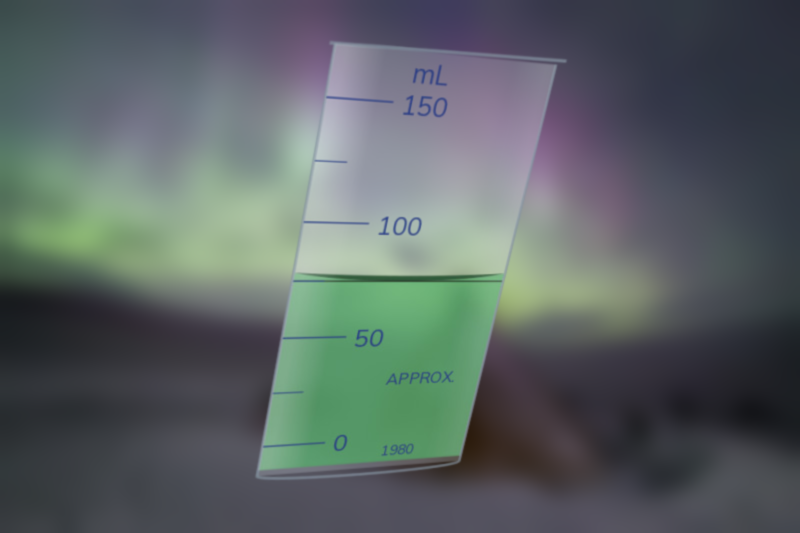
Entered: 75 mL
